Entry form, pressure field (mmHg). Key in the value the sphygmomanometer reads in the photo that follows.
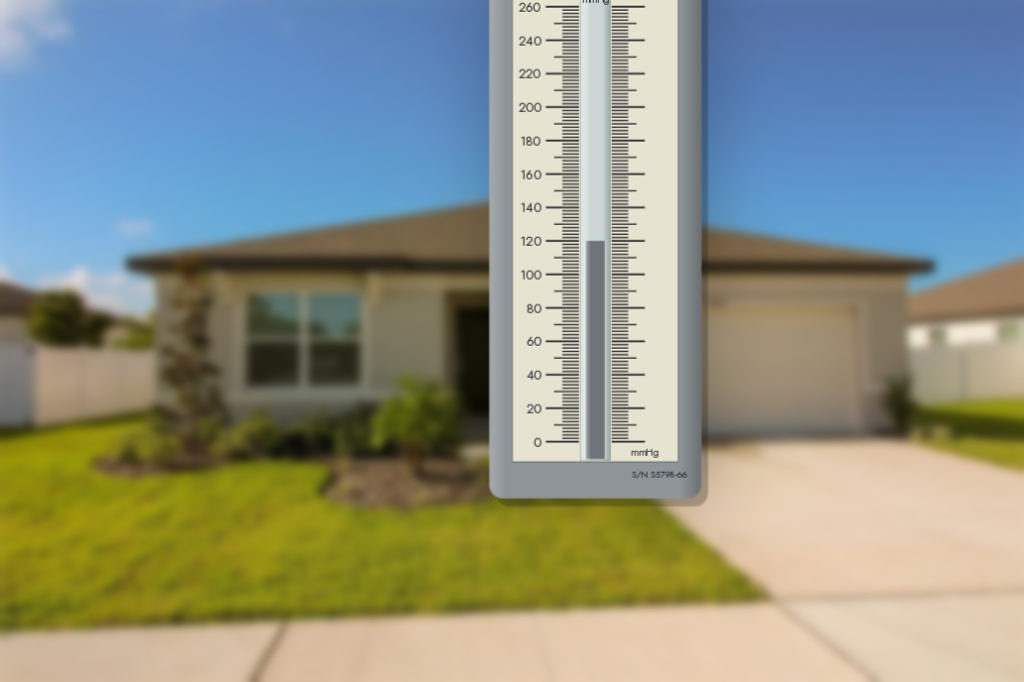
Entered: 120 mmHg
